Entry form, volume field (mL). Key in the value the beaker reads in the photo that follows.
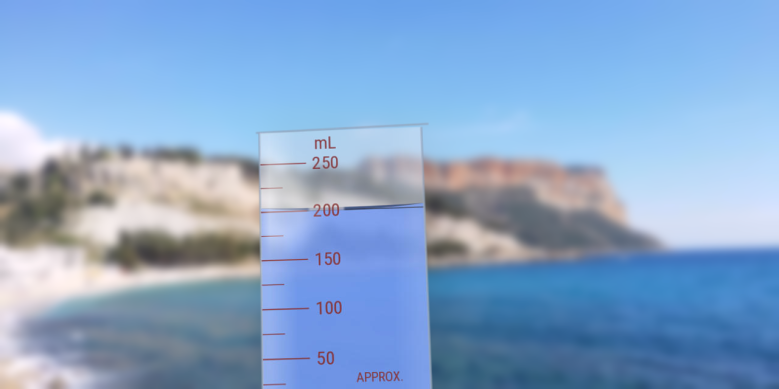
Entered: 200 mL
